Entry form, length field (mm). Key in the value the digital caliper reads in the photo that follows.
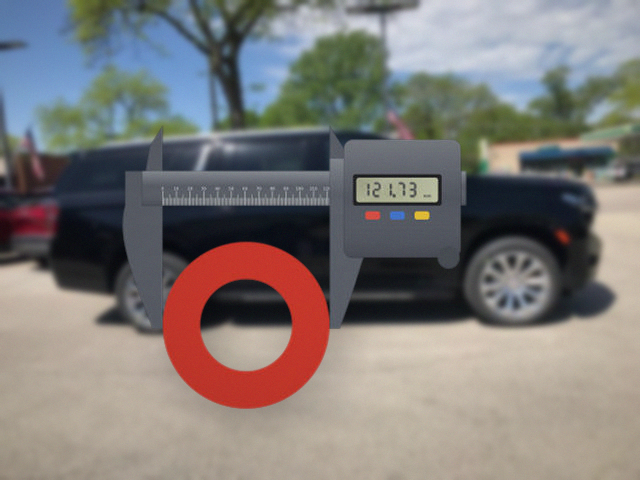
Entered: 121.73 mm
